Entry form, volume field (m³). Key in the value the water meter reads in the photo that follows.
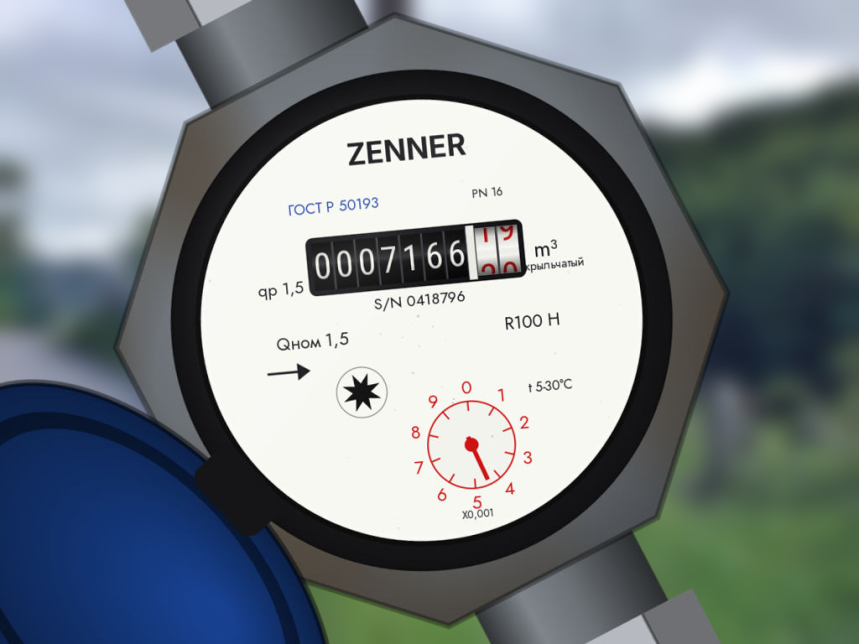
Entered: 7166.194 m³
